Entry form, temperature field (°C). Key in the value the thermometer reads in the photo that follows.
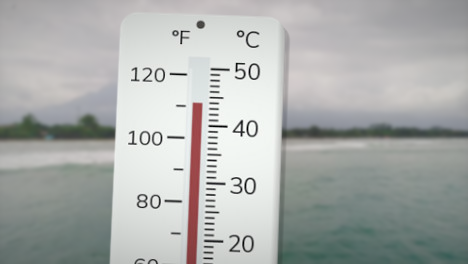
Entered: 44 °C
